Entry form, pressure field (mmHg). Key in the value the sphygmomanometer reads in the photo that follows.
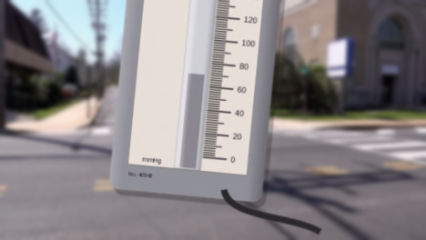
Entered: 70 mmHg
